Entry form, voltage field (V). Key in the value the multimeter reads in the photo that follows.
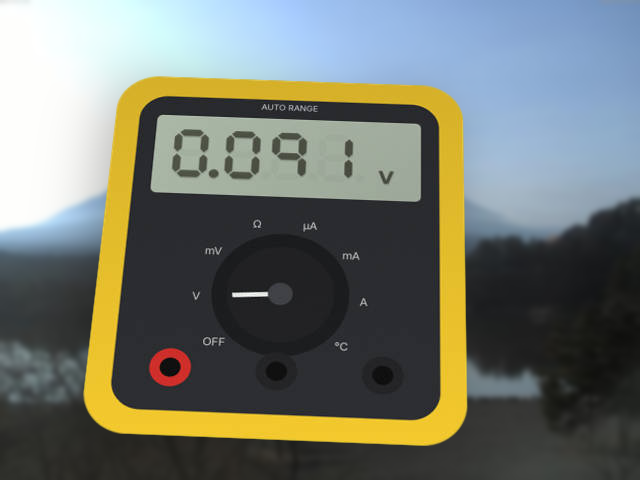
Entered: 0.091 V
